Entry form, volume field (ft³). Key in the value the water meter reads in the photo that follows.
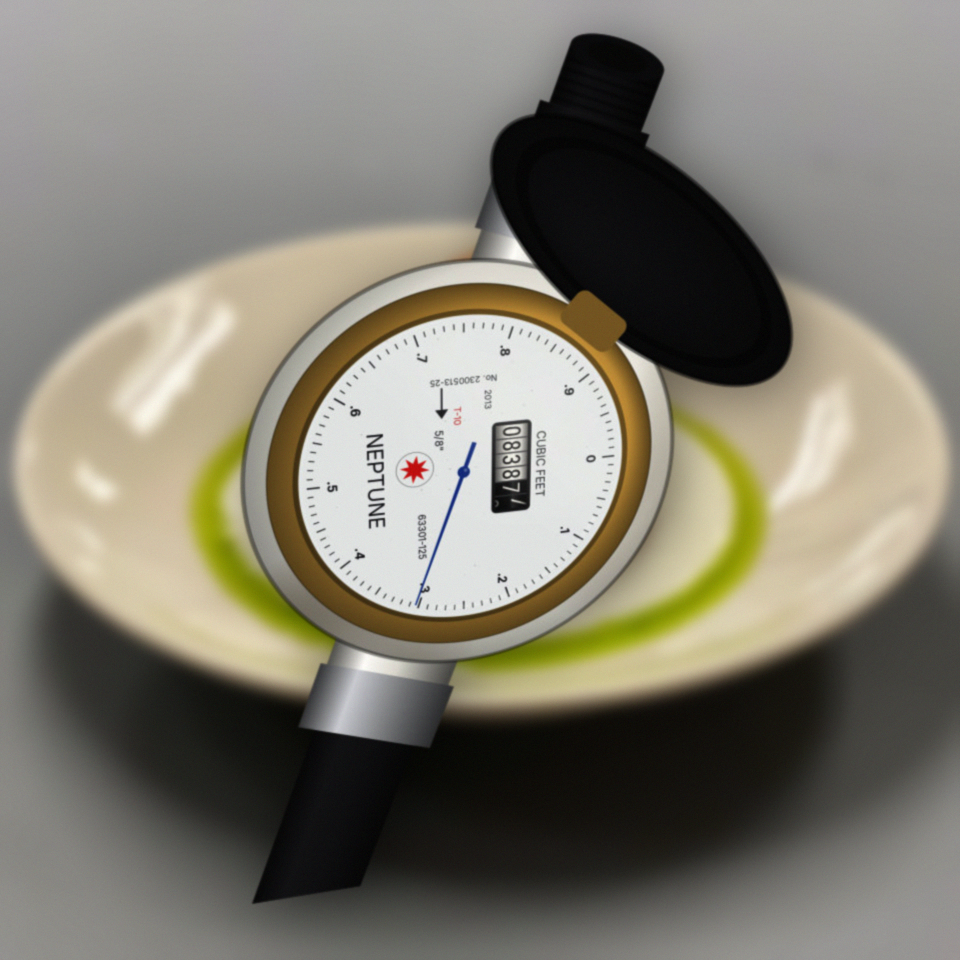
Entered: 83877.30 ft³
